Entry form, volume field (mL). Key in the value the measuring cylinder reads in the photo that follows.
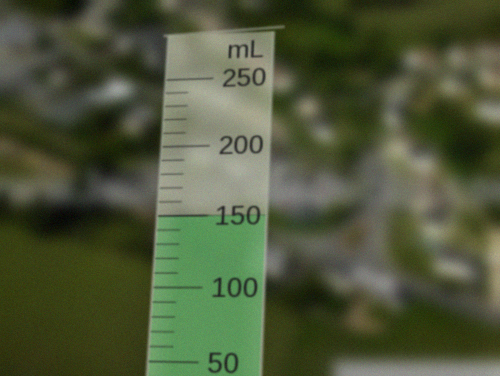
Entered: 150 mL
